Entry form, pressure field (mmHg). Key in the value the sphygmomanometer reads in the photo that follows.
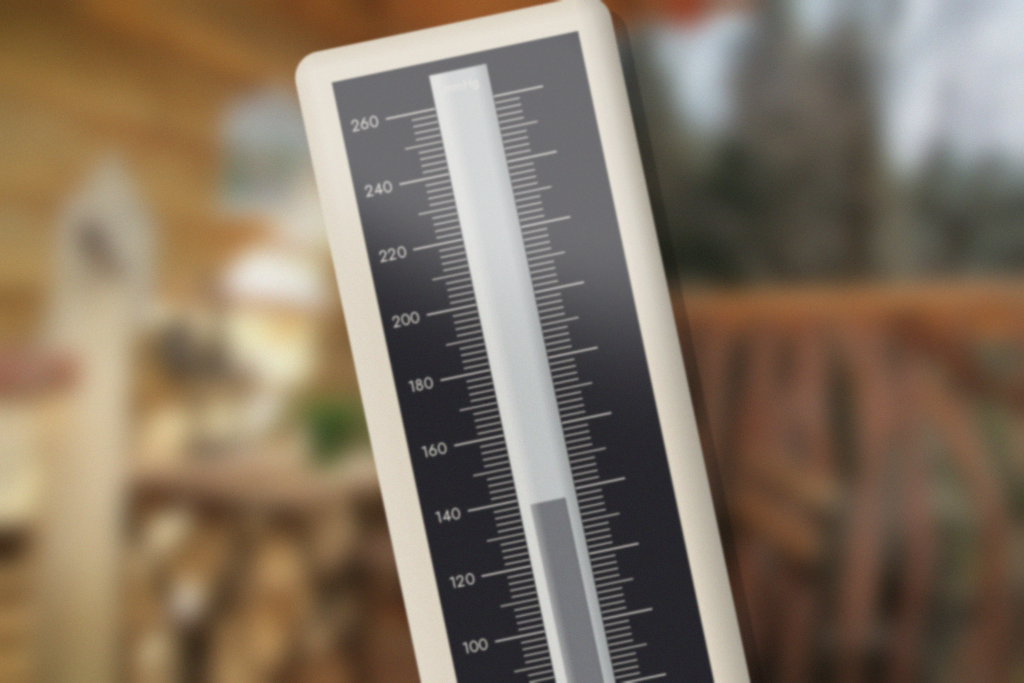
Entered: 138 mmHg
